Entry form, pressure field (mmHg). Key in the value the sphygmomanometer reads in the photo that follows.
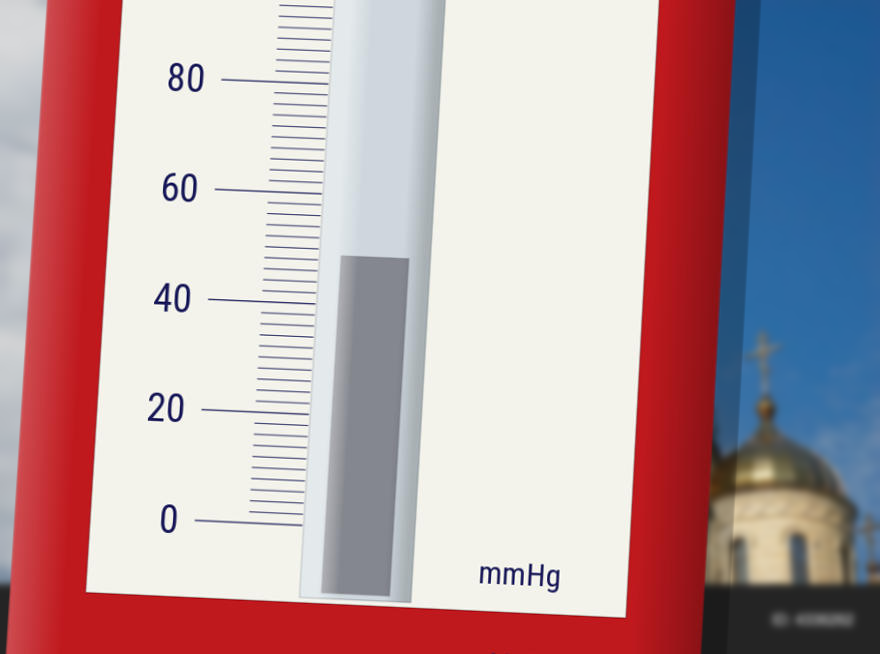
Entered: 49 mmHg
